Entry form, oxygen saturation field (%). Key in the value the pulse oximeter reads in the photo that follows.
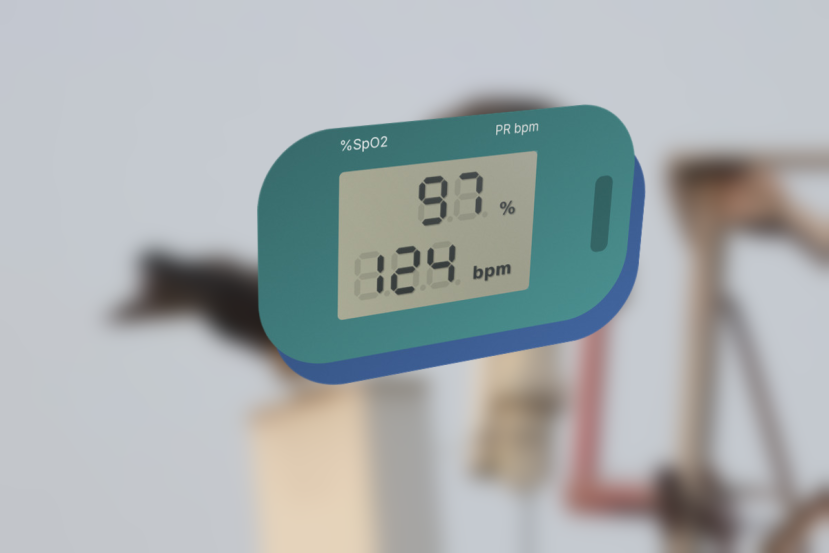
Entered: 97 %
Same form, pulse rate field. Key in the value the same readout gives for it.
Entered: 124 bpm
